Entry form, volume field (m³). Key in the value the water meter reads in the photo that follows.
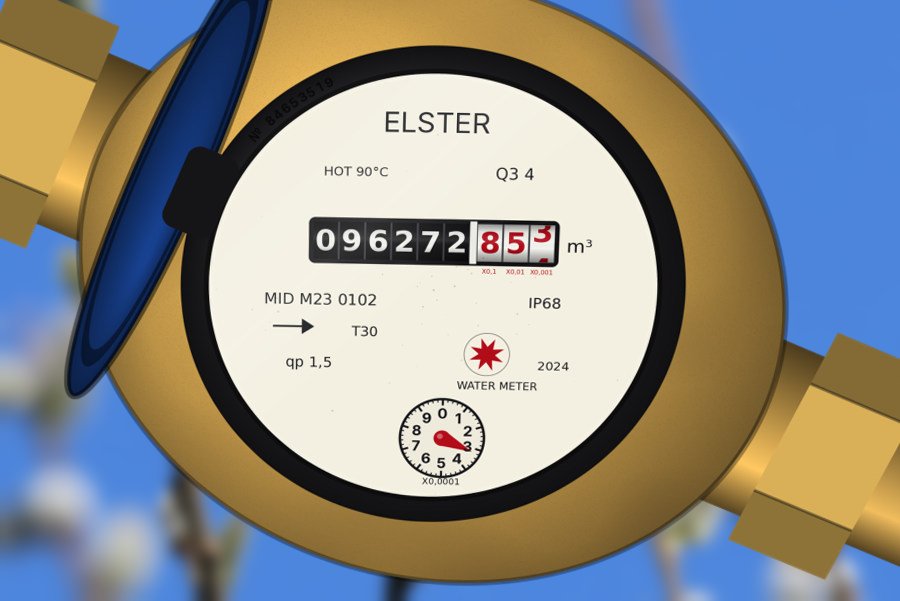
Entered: 96272.8533 m³
